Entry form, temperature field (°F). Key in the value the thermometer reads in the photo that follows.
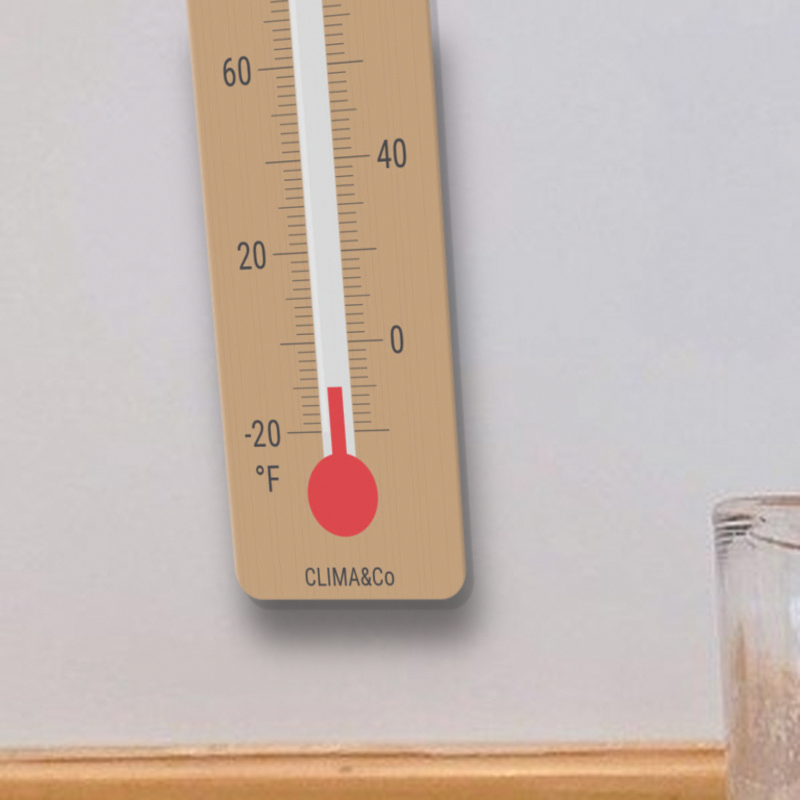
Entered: -10 °F
